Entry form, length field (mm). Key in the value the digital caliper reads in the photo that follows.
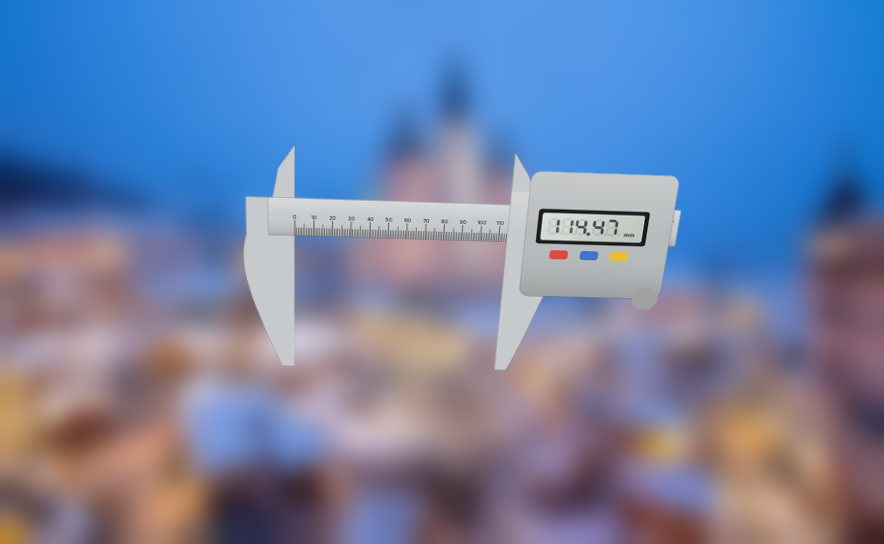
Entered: 114.47 mm
